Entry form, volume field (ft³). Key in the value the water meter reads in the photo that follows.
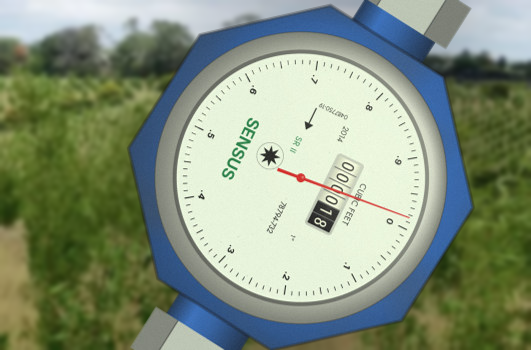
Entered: 17.98 ft³
